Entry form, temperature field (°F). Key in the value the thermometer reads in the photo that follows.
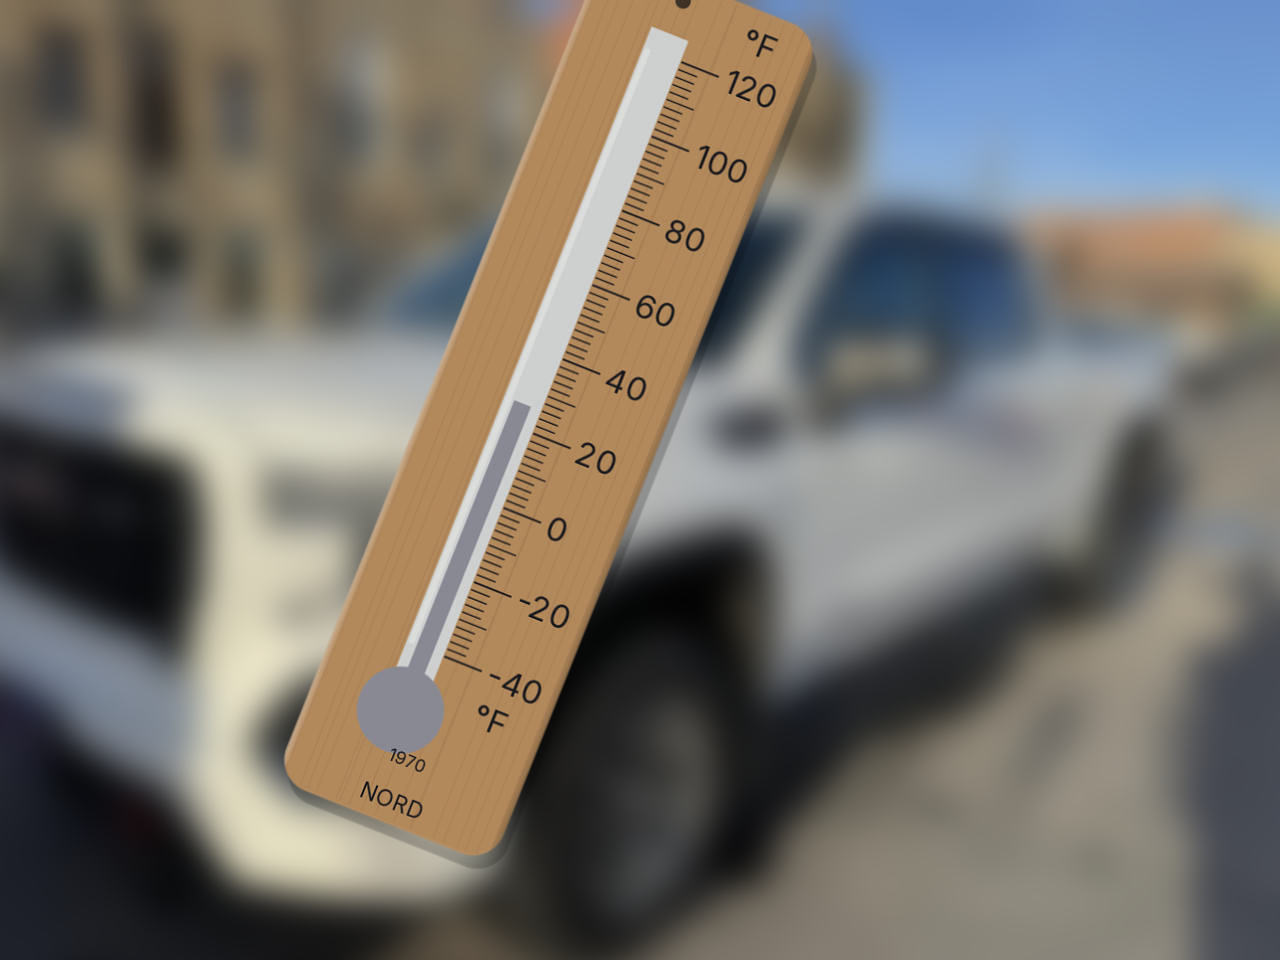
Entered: 26 °F
